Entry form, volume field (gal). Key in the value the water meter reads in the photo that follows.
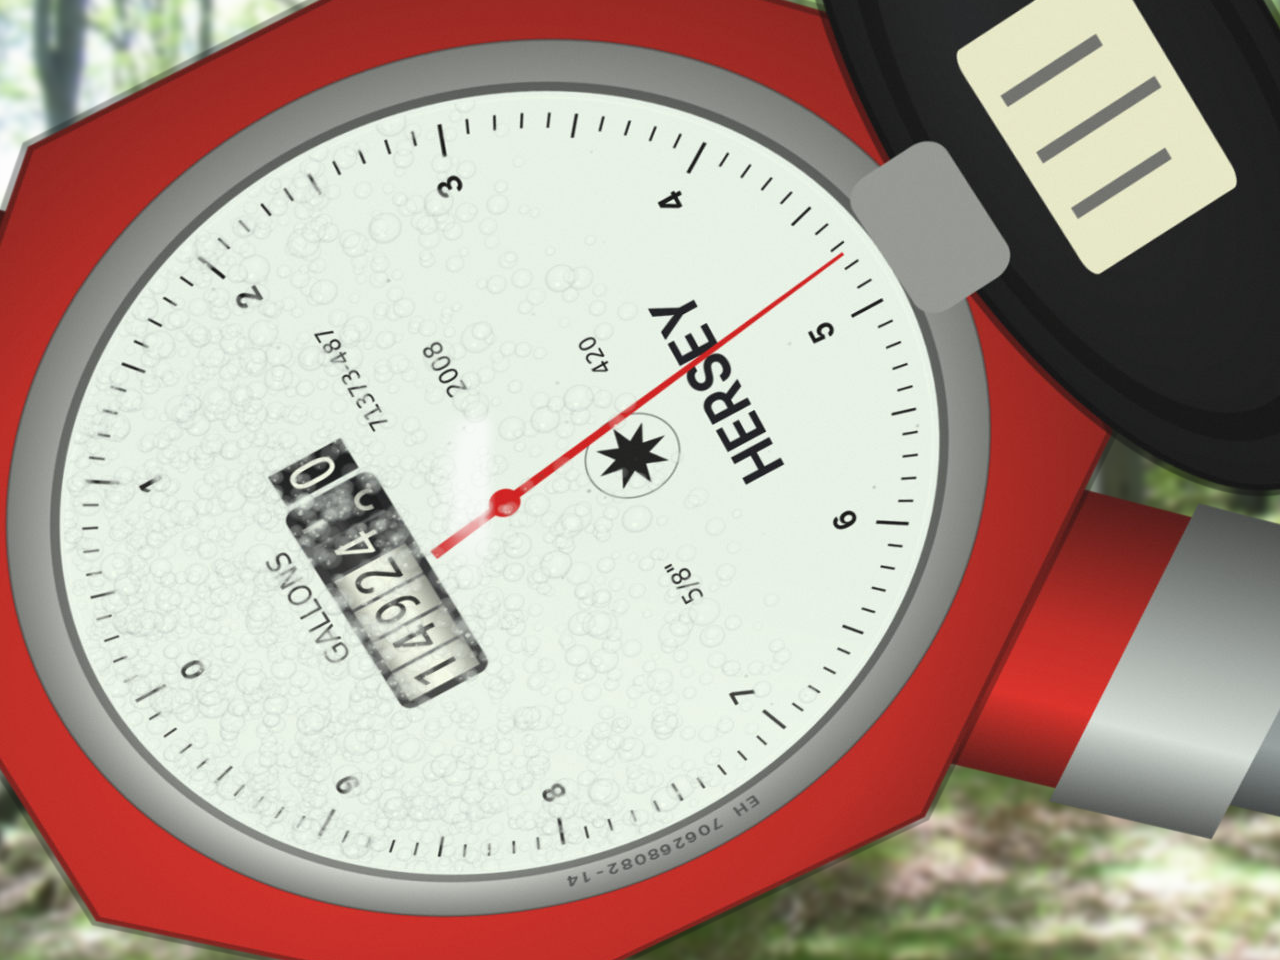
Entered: 1492414.7 gal
